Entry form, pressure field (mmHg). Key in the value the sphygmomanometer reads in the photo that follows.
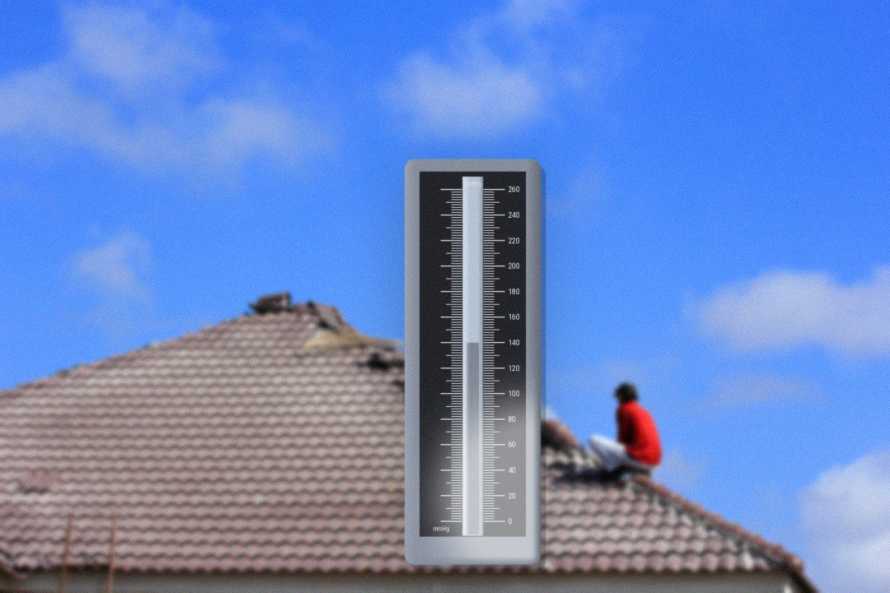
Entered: 140 mmHg
